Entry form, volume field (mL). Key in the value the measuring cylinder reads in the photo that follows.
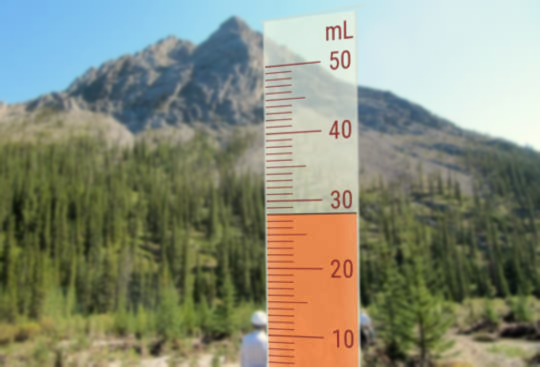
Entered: 28 mL
